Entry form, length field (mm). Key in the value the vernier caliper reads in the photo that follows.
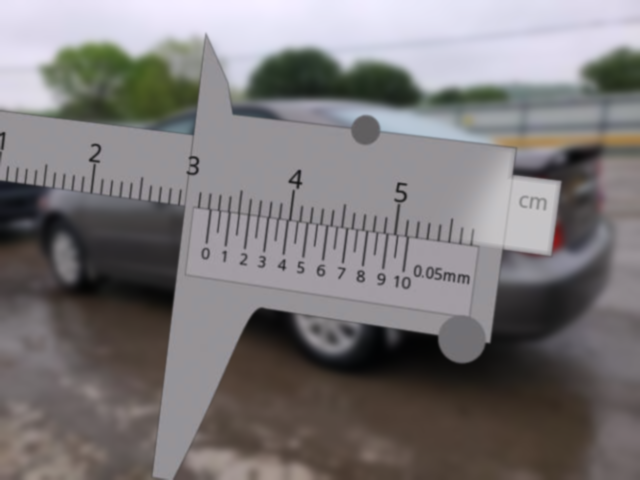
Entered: 32.2 mm
